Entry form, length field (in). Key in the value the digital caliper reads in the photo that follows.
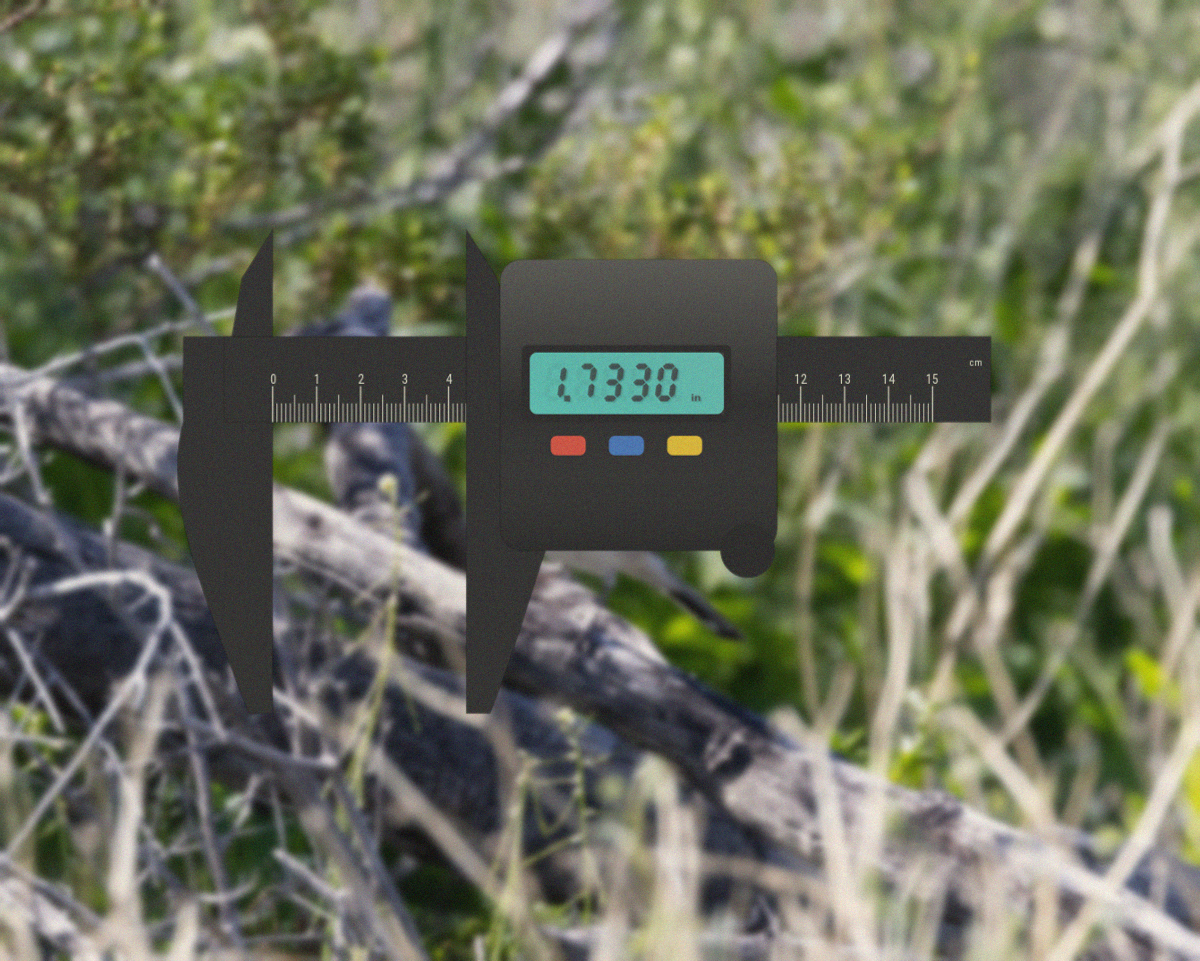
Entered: 1.7330 in
